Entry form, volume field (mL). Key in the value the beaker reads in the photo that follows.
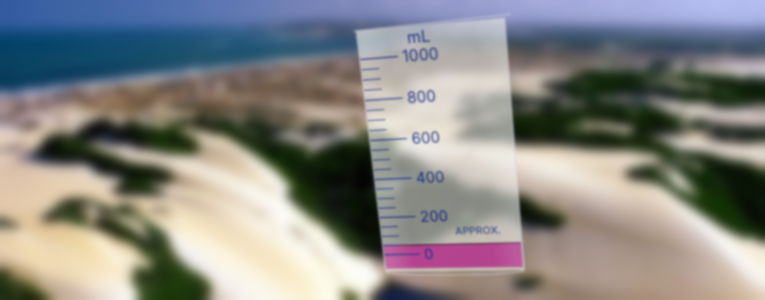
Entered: 50 mL
